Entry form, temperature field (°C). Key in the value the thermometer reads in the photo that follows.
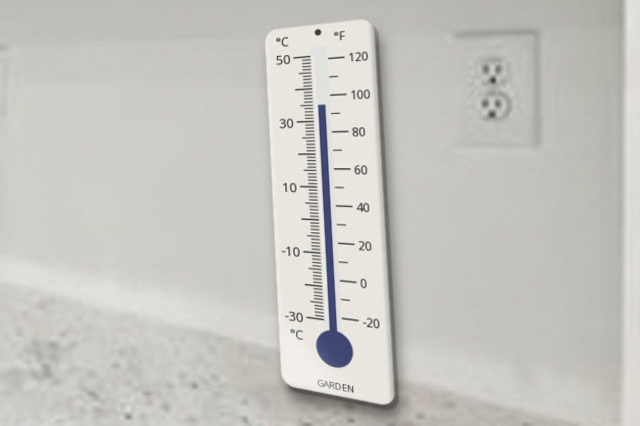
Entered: 35 °C
